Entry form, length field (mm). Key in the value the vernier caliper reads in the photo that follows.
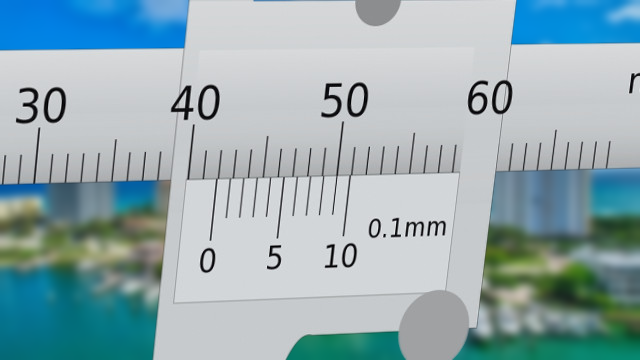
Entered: 41.9 mm
